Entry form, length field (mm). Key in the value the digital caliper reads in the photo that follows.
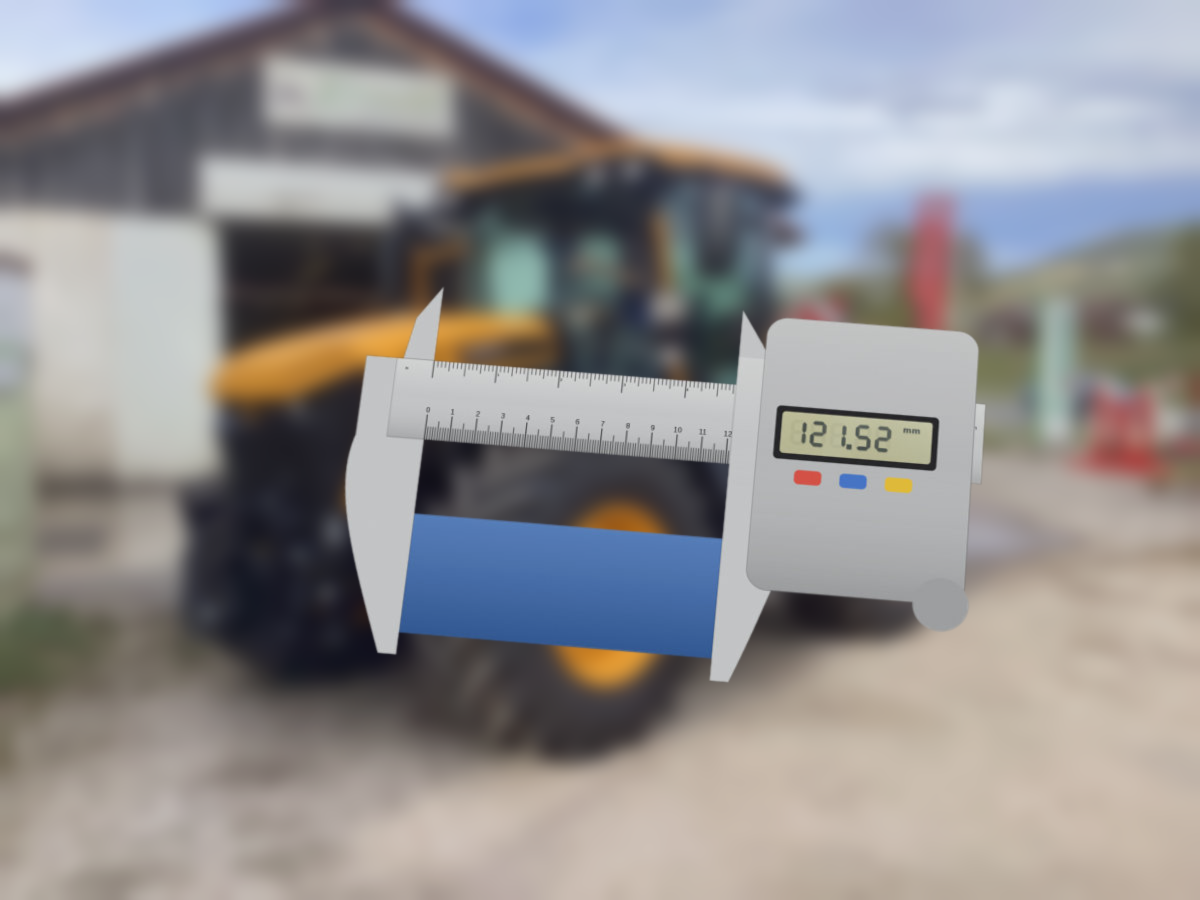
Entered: 121.52 mm
